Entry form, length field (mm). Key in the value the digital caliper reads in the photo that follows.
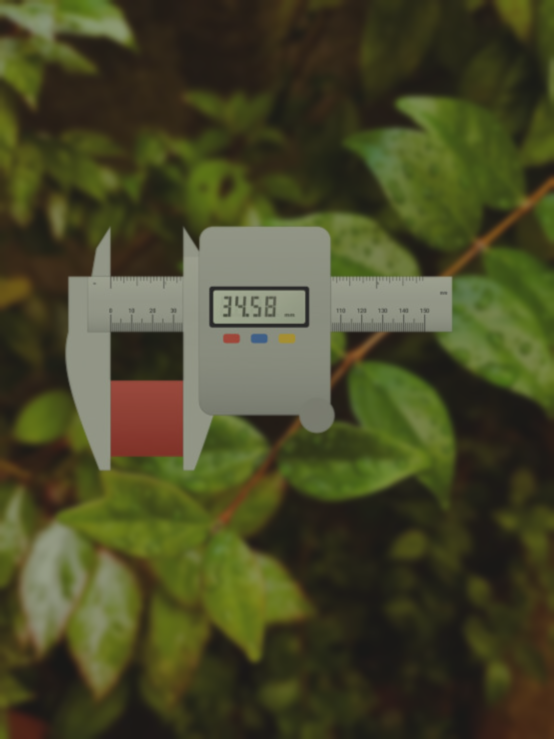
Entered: 34.58 mm
